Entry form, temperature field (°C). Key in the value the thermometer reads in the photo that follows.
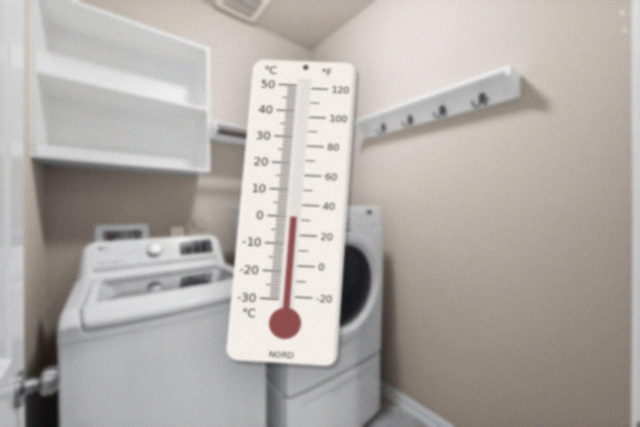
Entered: 0 °C
